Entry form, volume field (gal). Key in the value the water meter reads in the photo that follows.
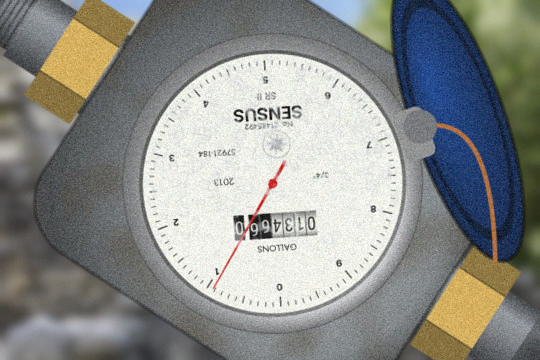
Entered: 134660.9 gal
